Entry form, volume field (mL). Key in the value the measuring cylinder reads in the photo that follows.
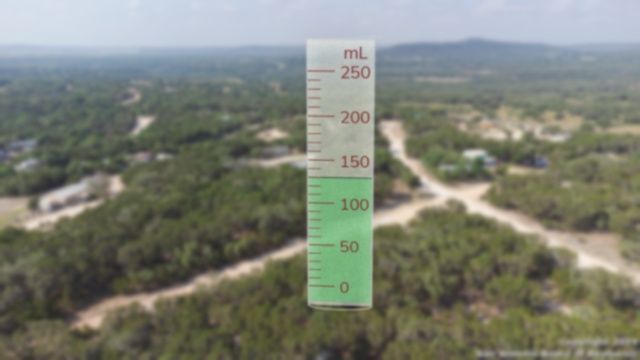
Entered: 130 mL
